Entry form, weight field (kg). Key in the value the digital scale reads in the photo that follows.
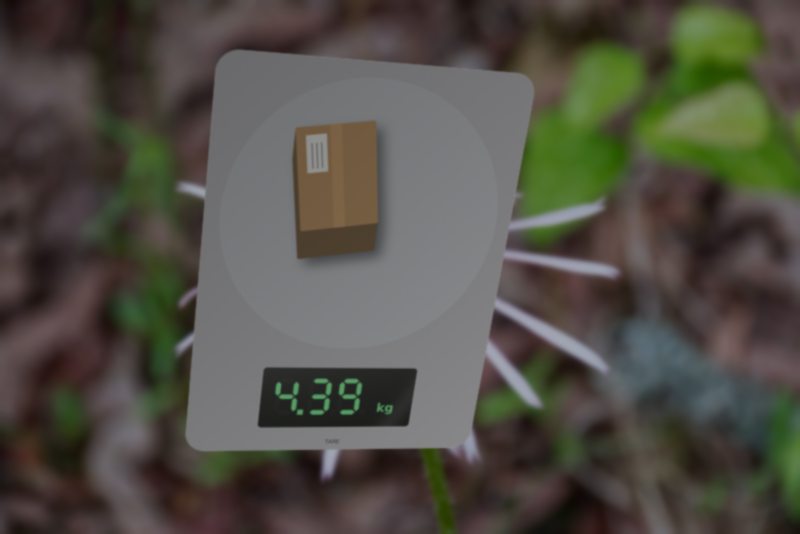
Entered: 4.39 kg
